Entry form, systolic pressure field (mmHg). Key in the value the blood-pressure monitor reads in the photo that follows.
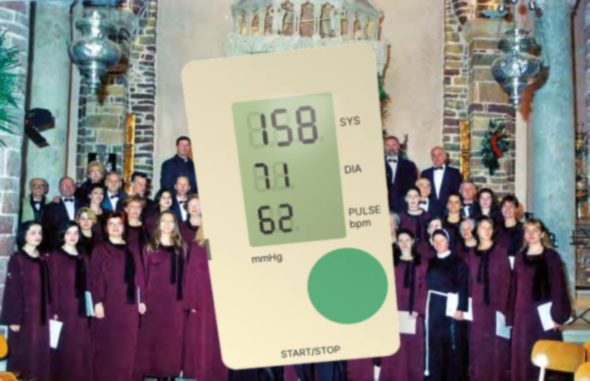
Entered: 158 mmHg
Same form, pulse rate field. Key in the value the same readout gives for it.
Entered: 62 bpm
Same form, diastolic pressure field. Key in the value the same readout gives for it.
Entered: 71 mmHg
